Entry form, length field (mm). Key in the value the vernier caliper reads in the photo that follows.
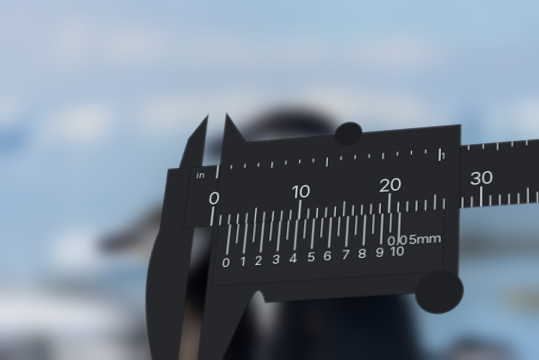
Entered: 2.2 mm
